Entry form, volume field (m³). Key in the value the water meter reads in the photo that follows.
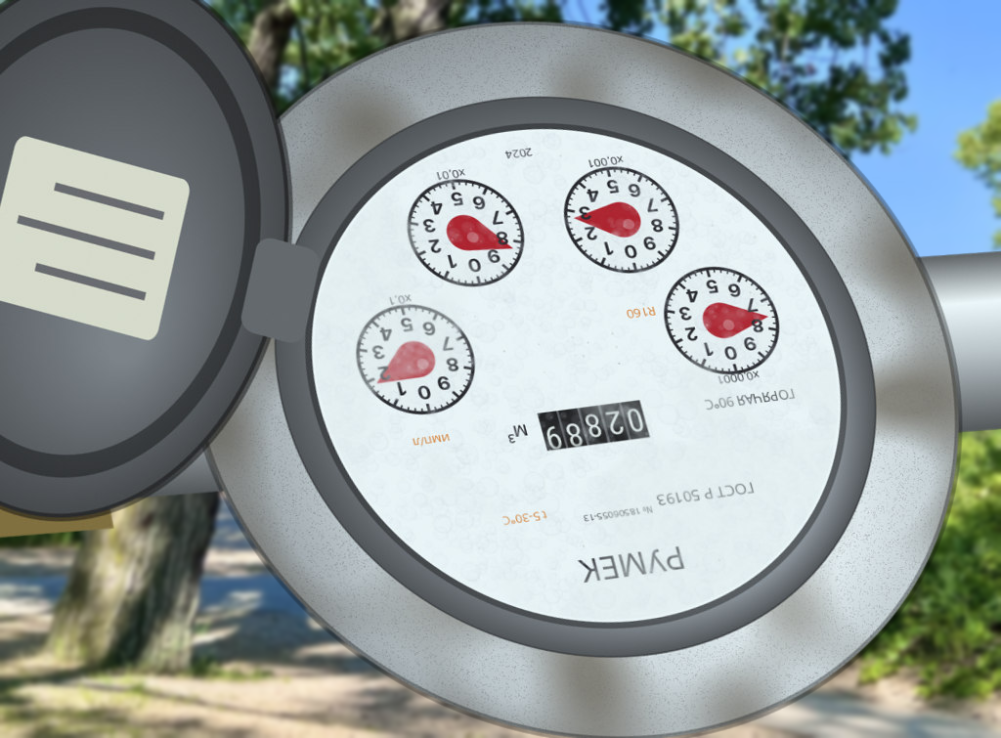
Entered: 2889.1827 m³
